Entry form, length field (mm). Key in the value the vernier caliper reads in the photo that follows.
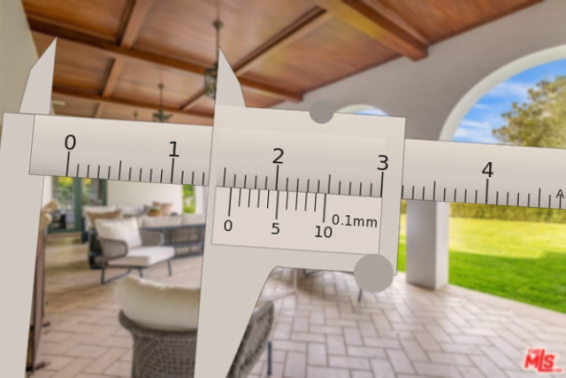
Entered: 15.7 mm
